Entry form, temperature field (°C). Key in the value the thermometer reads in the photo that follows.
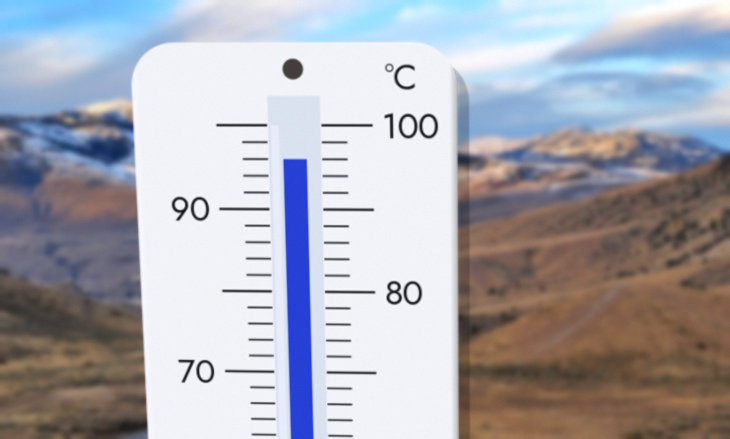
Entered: 96 °C
